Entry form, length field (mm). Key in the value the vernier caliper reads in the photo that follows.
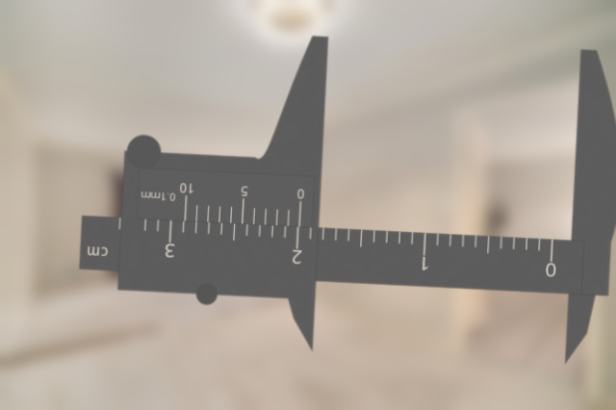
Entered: 19.9 mm
